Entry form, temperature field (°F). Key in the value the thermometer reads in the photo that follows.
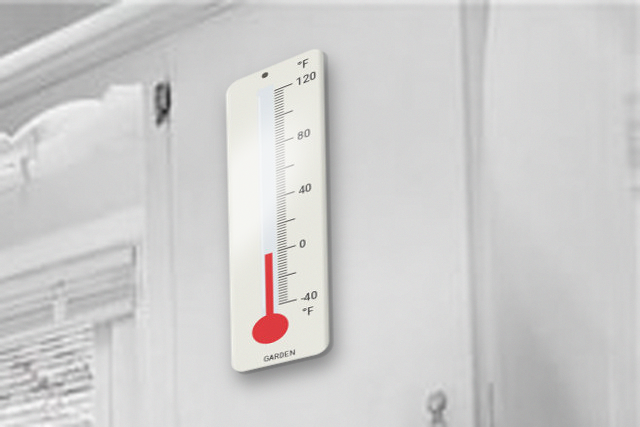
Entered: 0 °F
